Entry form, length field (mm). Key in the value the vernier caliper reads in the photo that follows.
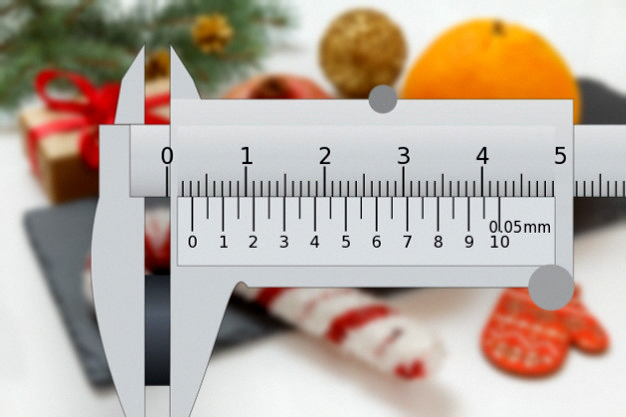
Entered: 3.2 mm
